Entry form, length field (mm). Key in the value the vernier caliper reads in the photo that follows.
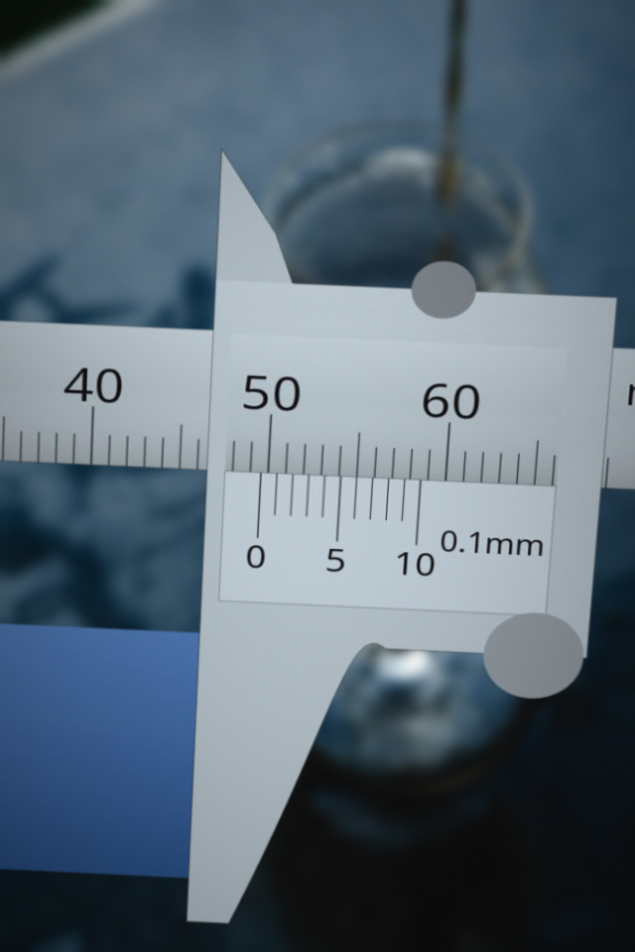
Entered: 49.6 mm
